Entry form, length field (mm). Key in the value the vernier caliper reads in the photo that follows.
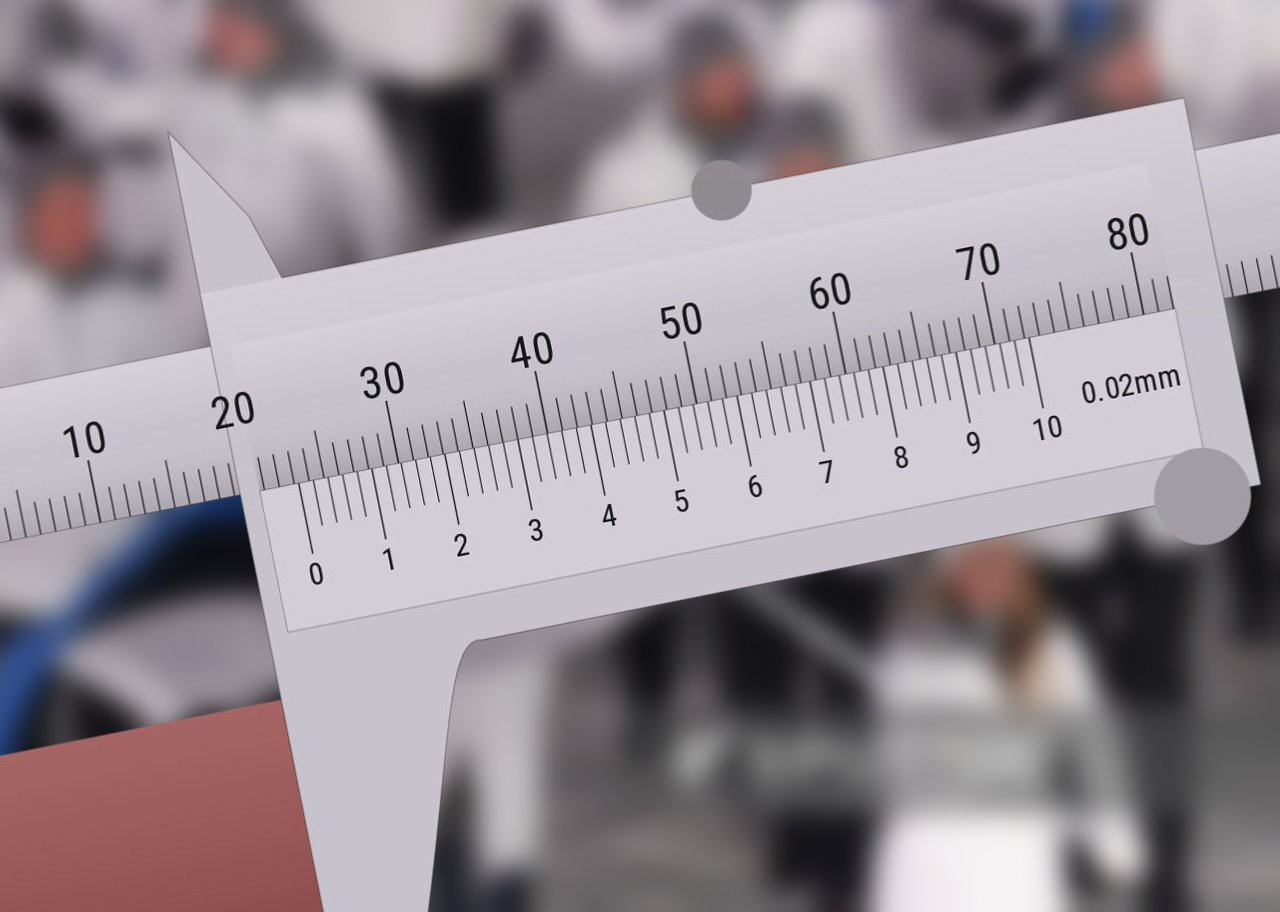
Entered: 23.3 mm
